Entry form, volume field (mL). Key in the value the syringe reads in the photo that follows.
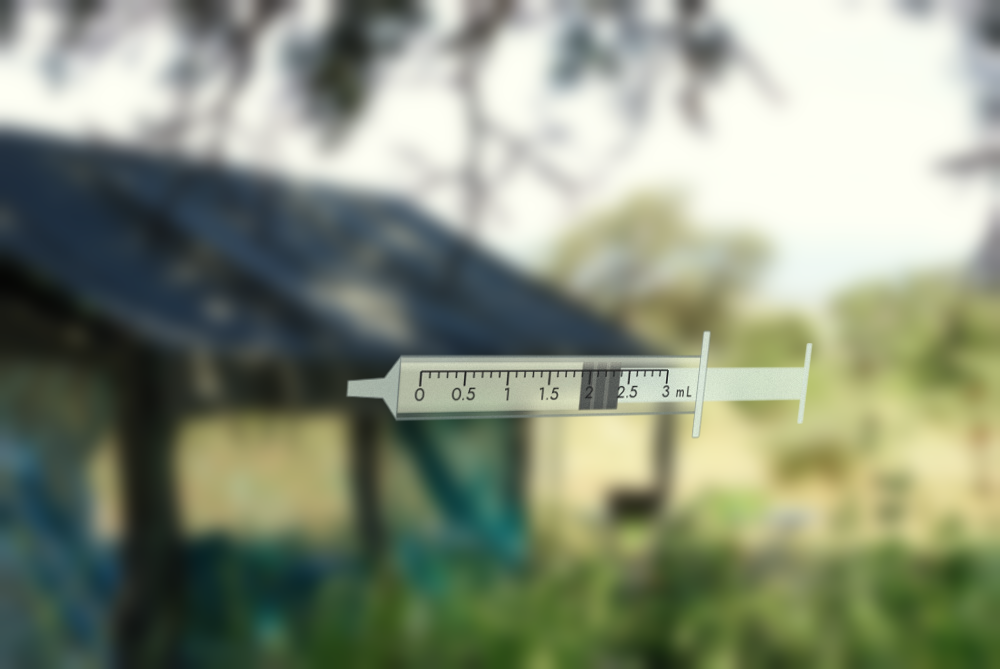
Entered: 1.9 mL
